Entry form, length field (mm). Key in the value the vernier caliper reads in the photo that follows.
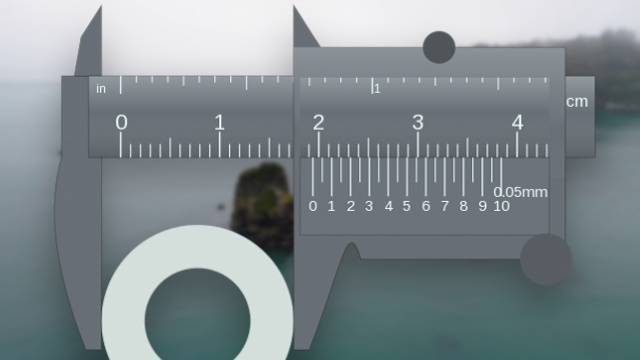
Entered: 19.4 mm
